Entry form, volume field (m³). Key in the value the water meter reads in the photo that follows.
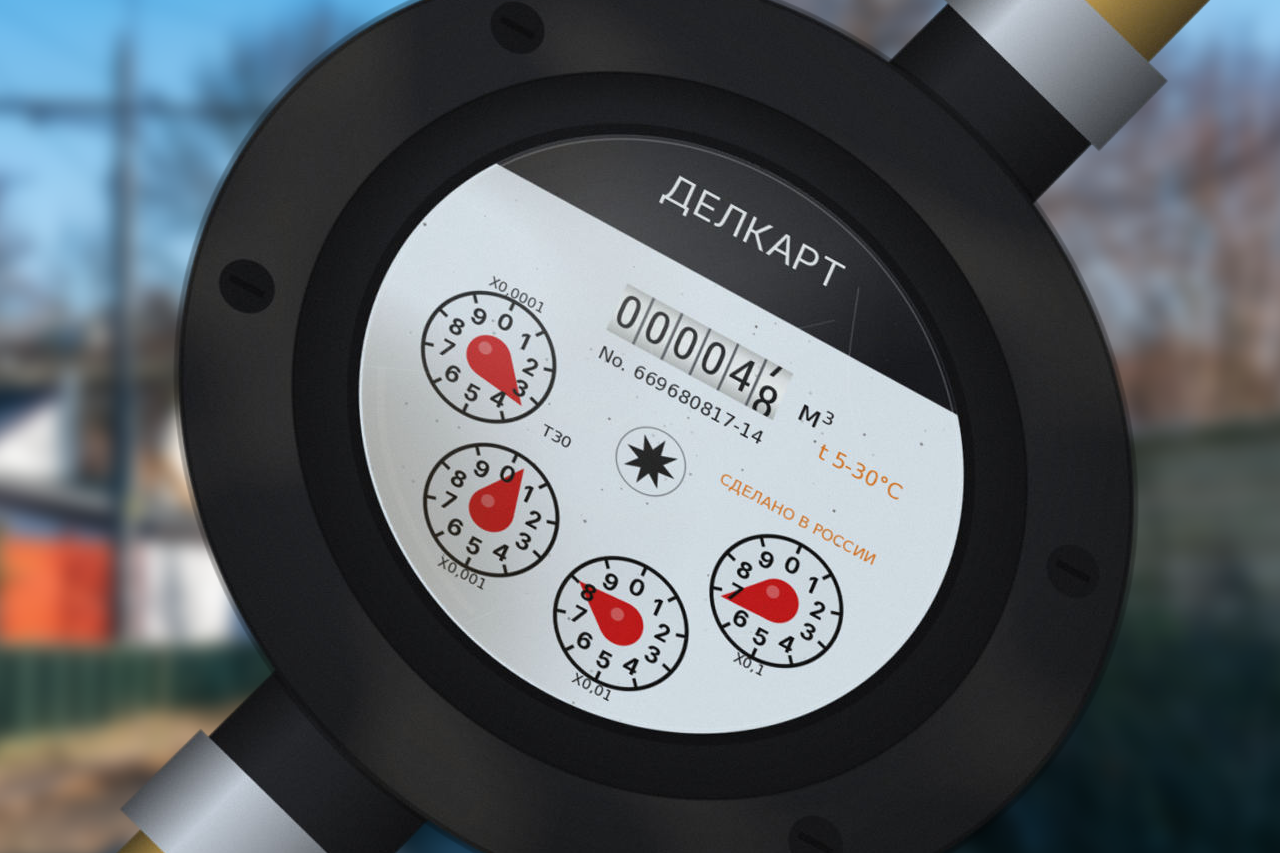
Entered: 47.6803 m³
